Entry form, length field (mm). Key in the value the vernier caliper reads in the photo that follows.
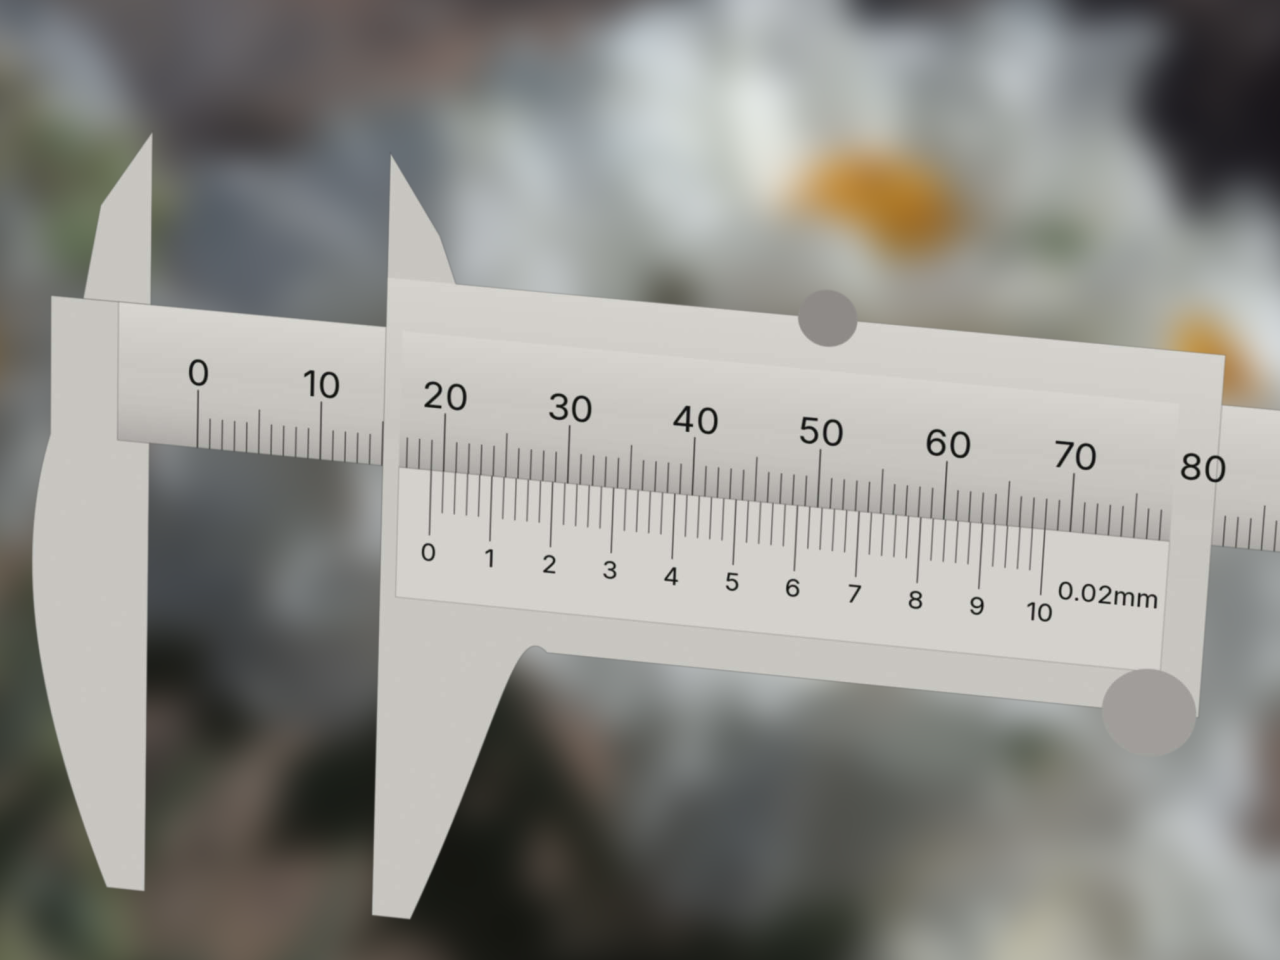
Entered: 19.0 mm
